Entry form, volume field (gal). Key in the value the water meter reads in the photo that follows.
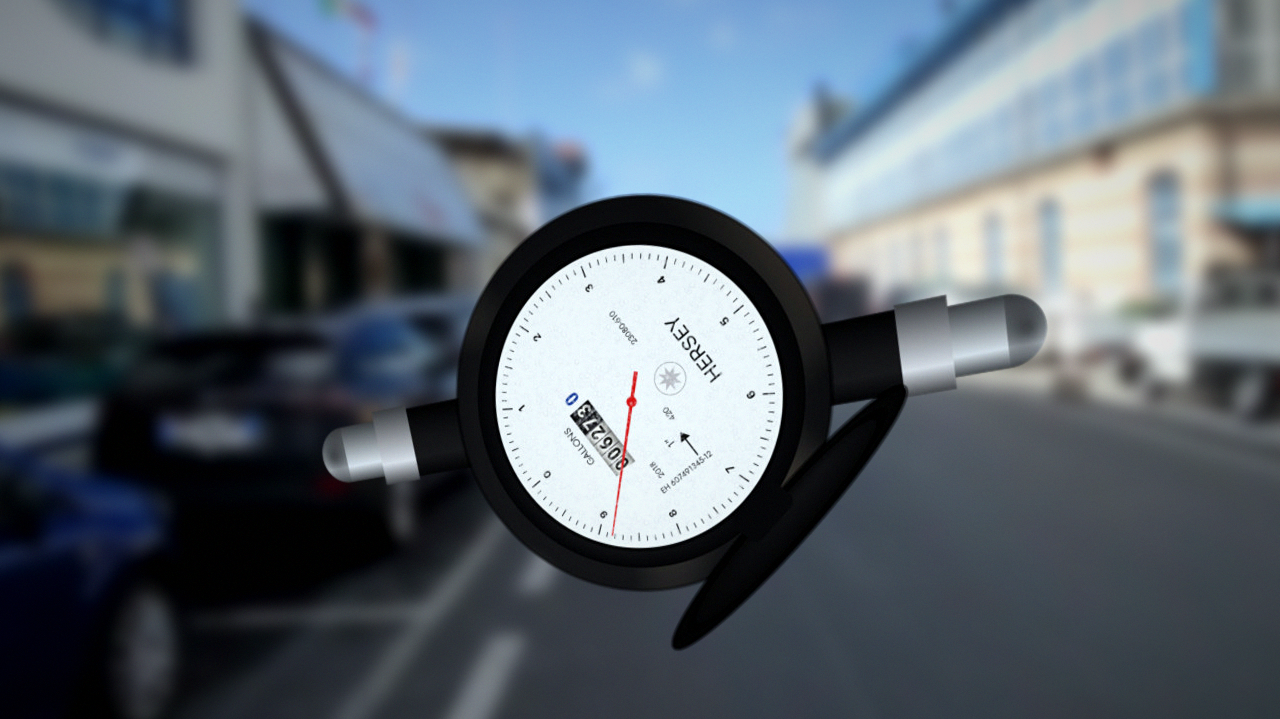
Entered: 62728.8 gal
